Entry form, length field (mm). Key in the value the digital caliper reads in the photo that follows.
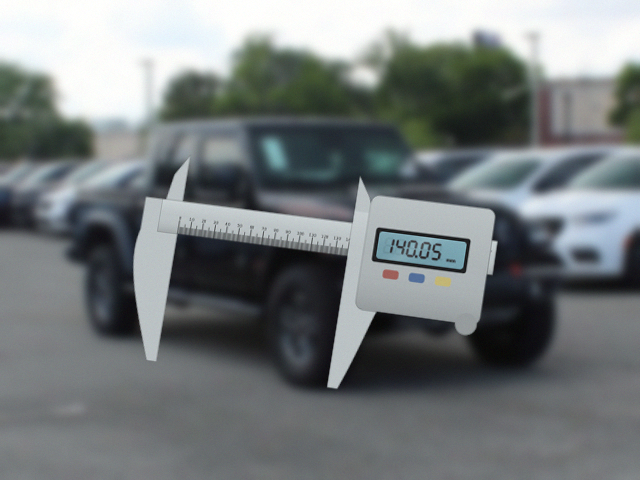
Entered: 140.05 mm
